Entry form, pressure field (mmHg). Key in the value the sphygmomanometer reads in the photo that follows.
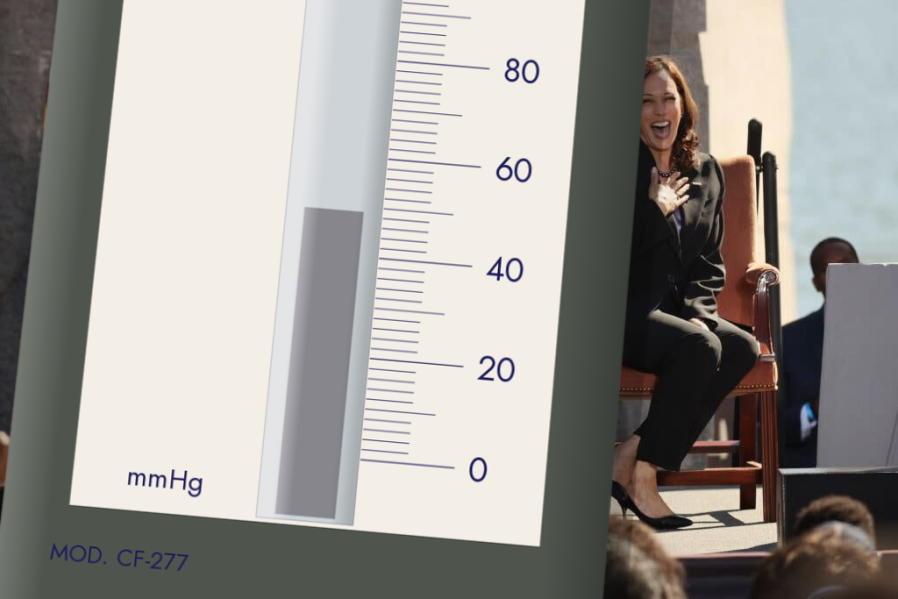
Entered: 49 mmHg
